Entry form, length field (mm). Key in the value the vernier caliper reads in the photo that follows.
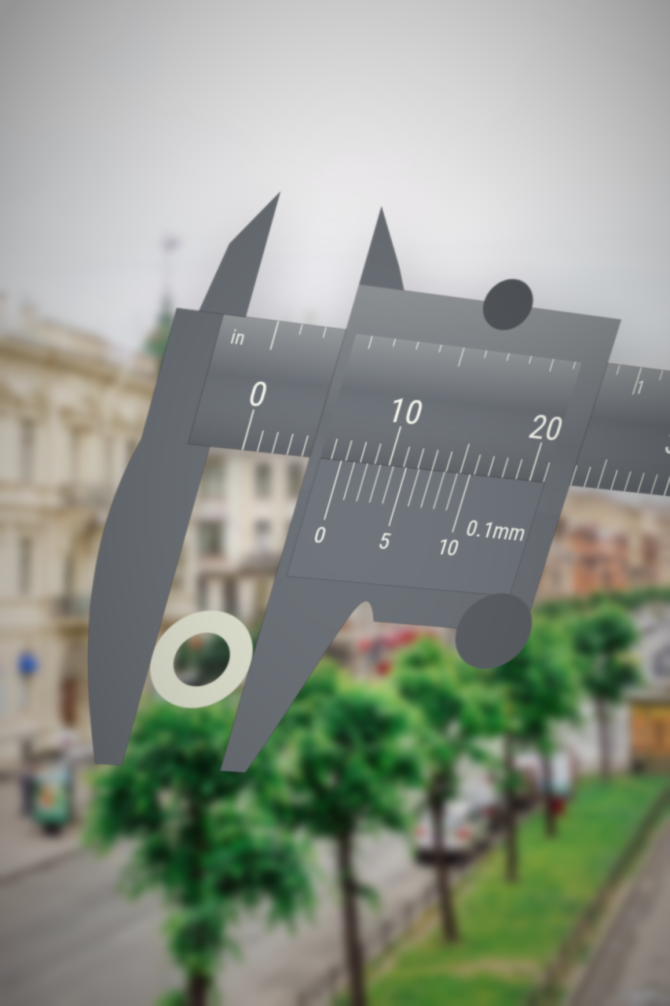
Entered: 6.7 mm
